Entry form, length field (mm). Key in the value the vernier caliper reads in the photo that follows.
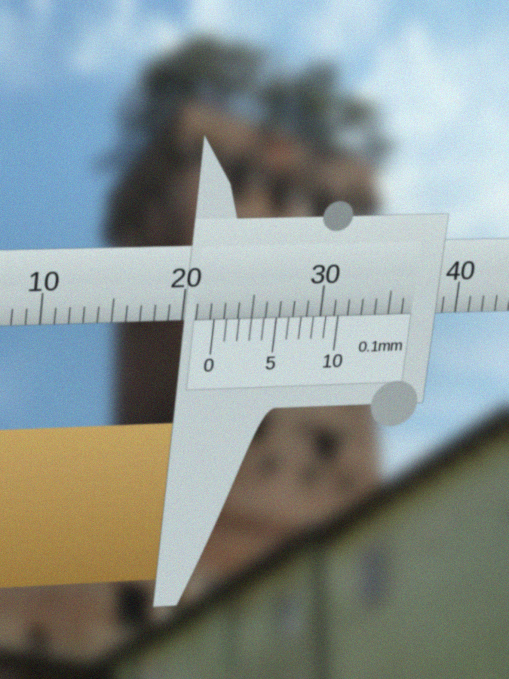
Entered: 22.3 mm
